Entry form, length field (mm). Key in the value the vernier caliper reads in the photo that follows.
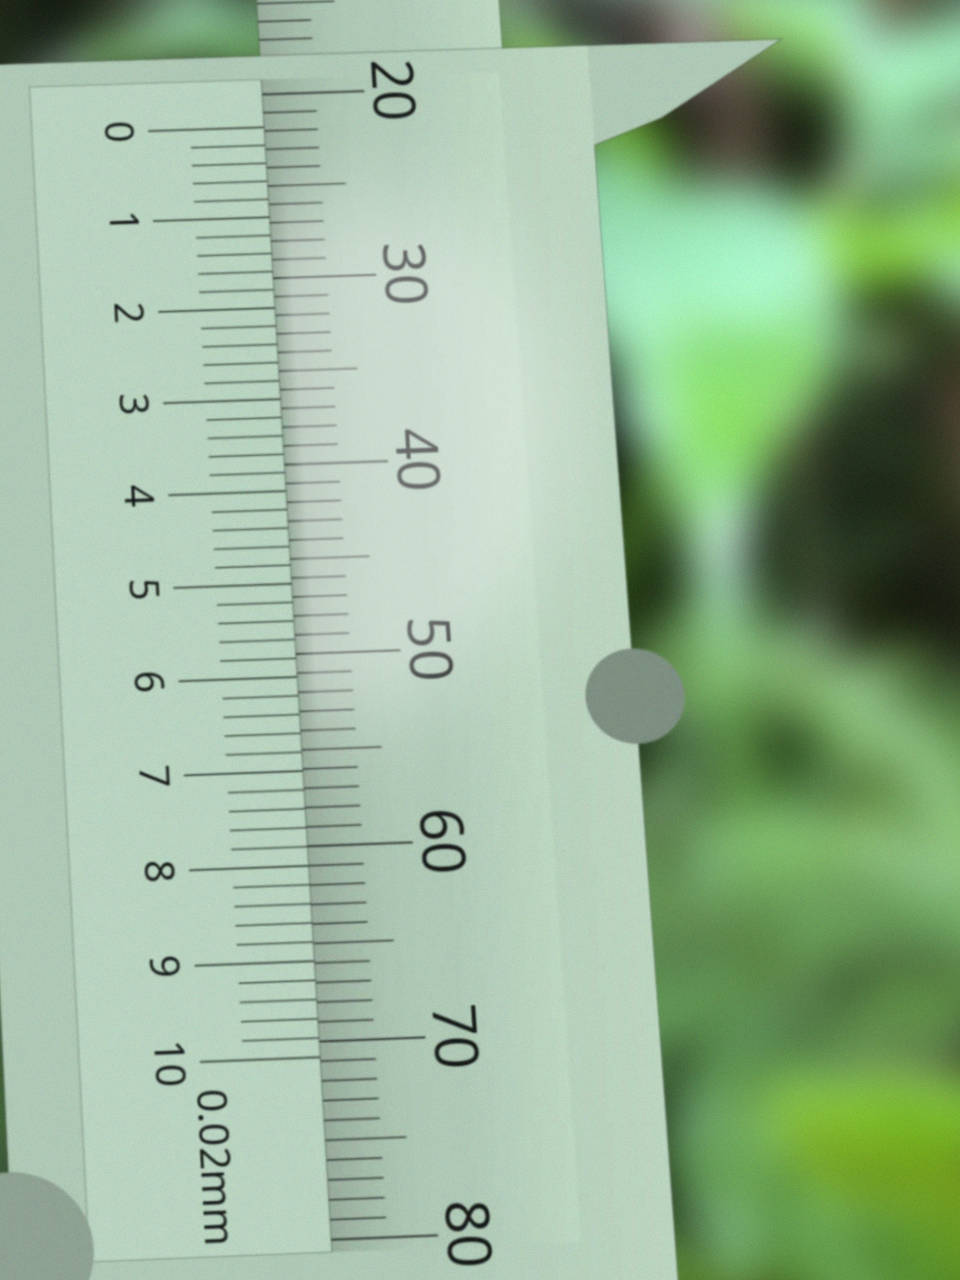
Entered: 21.8 mm
